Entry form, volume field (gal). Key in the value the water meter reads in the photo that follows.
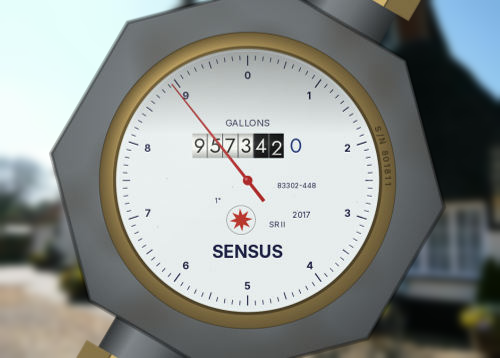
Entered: 9573418.9 gal
